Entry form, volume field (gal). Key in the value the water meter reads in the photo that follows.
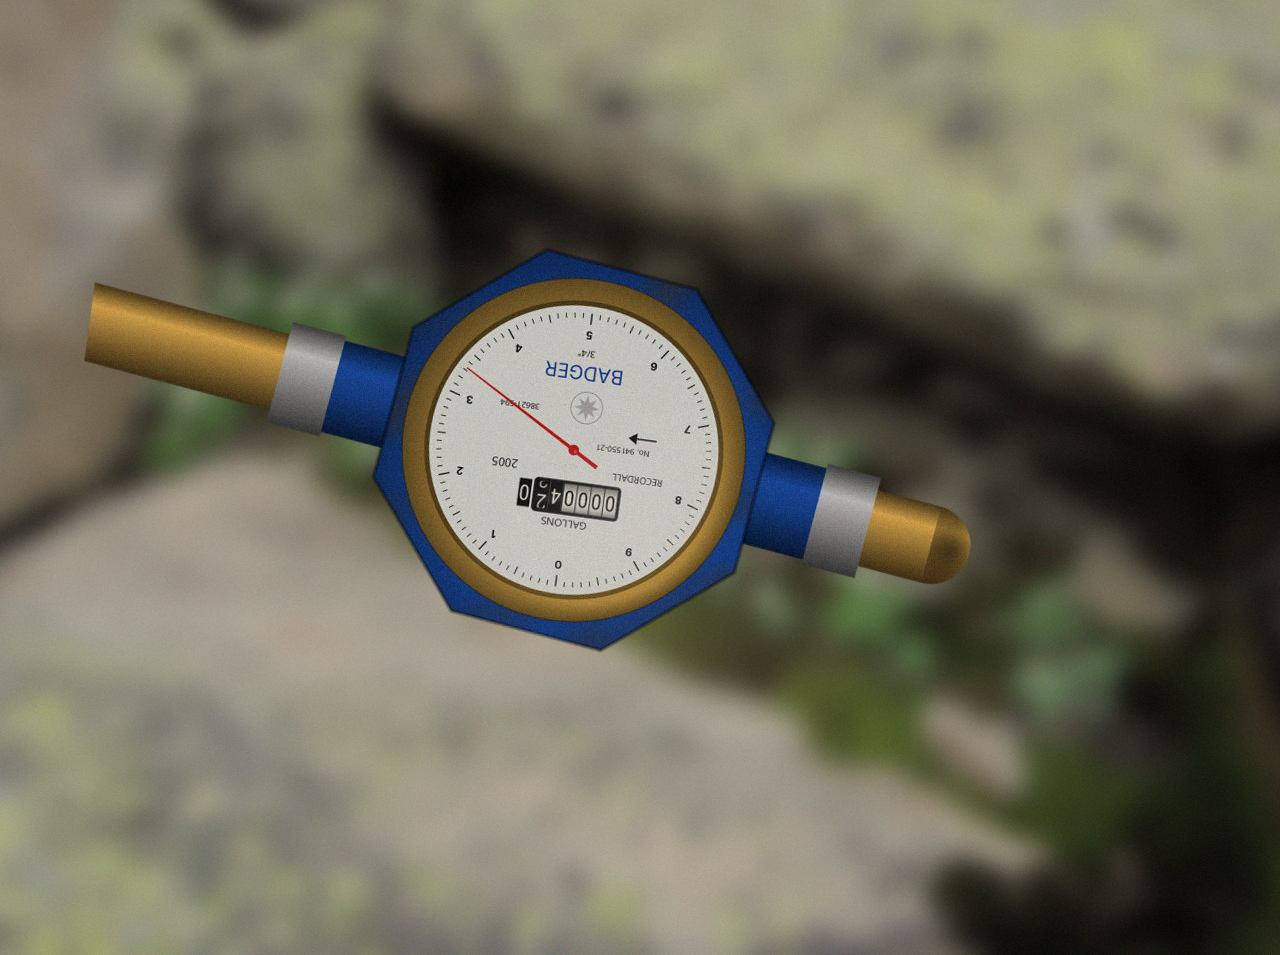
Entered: 423.3 gal
